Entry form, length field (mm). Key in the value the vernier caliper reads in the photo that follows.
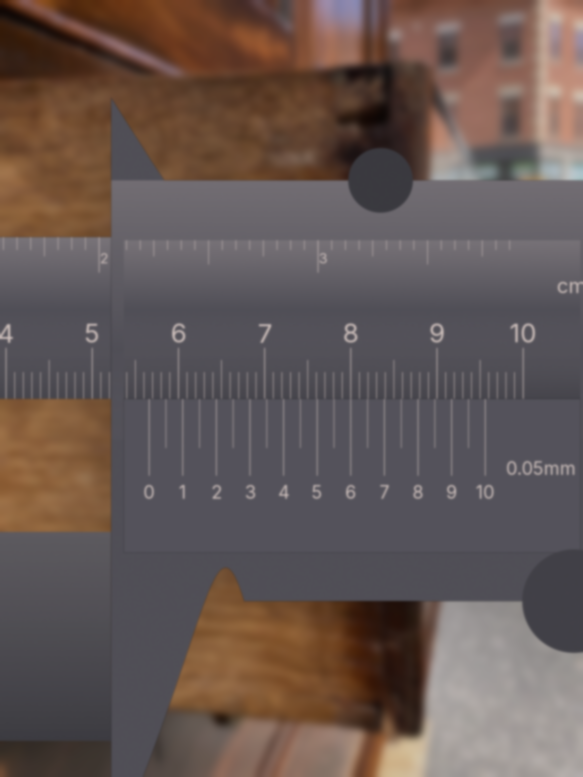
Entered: 56.6 mm
